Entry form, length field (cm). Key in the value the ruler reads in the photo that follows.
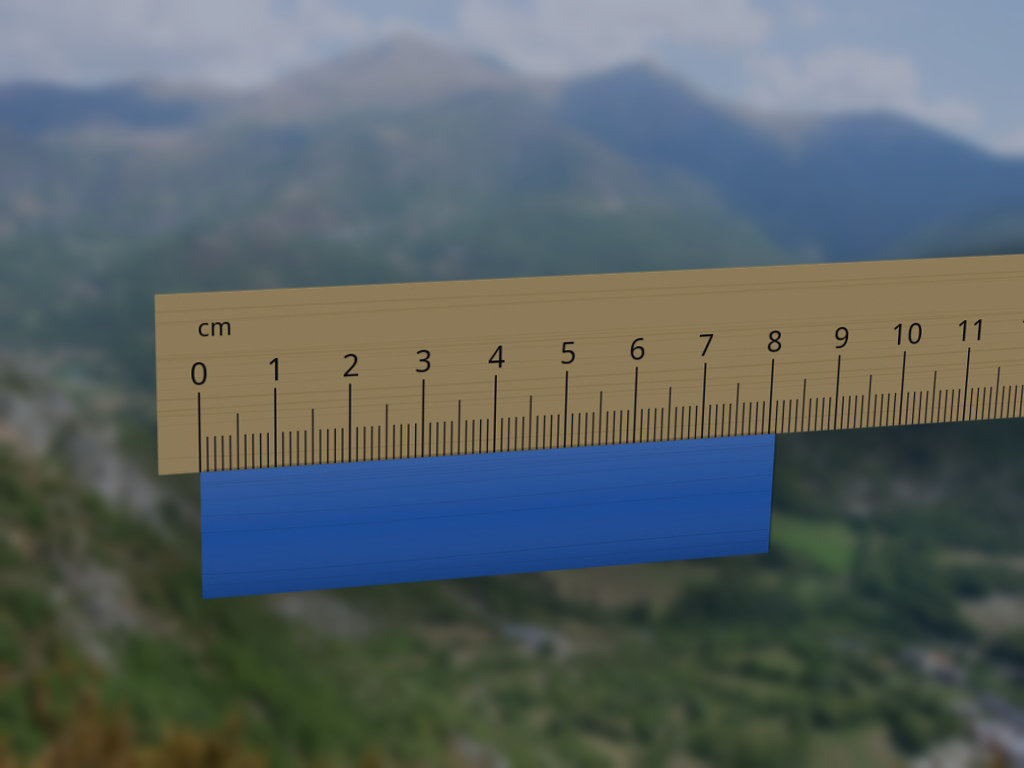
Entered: 8.1 cm
